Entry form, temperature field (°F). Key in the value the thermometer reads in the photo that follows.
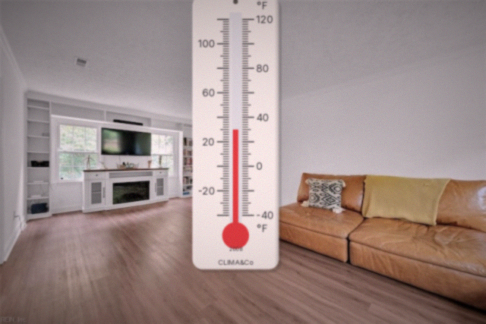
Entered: 30 °F
